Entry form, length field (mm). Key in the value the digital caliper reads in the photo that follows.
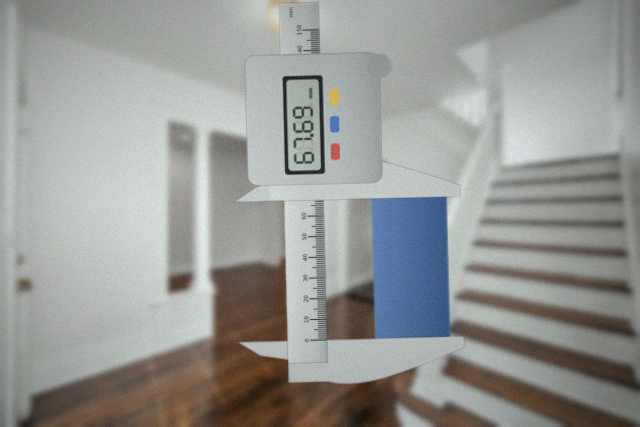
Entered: 67.69 mm
